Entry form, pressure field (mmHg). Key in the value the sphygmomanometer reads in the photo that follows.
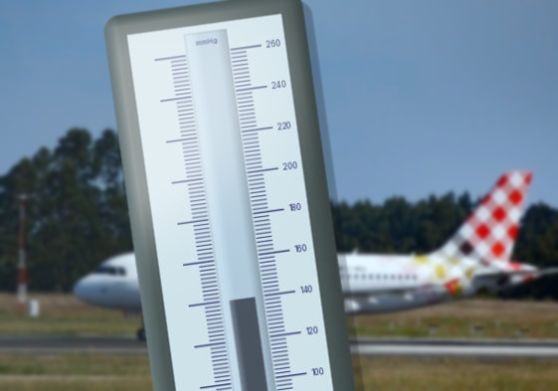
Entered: 140 mmHg
